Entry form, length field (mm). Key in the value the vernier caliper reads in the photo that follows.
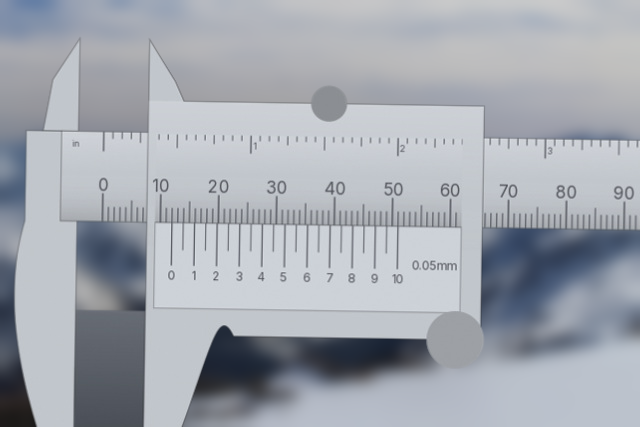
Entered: 12.0 mm
